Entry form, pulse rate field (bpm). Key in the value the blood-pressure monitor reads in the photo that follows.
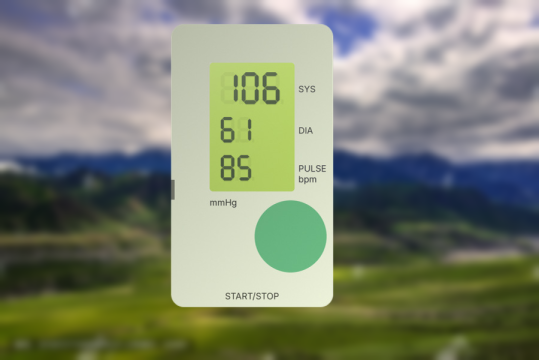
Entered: 85 bpm
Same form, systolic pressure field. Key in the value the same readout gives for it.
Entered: 106 mmHg
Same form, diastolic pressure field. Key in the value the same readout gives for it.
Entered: 61 mmHg
